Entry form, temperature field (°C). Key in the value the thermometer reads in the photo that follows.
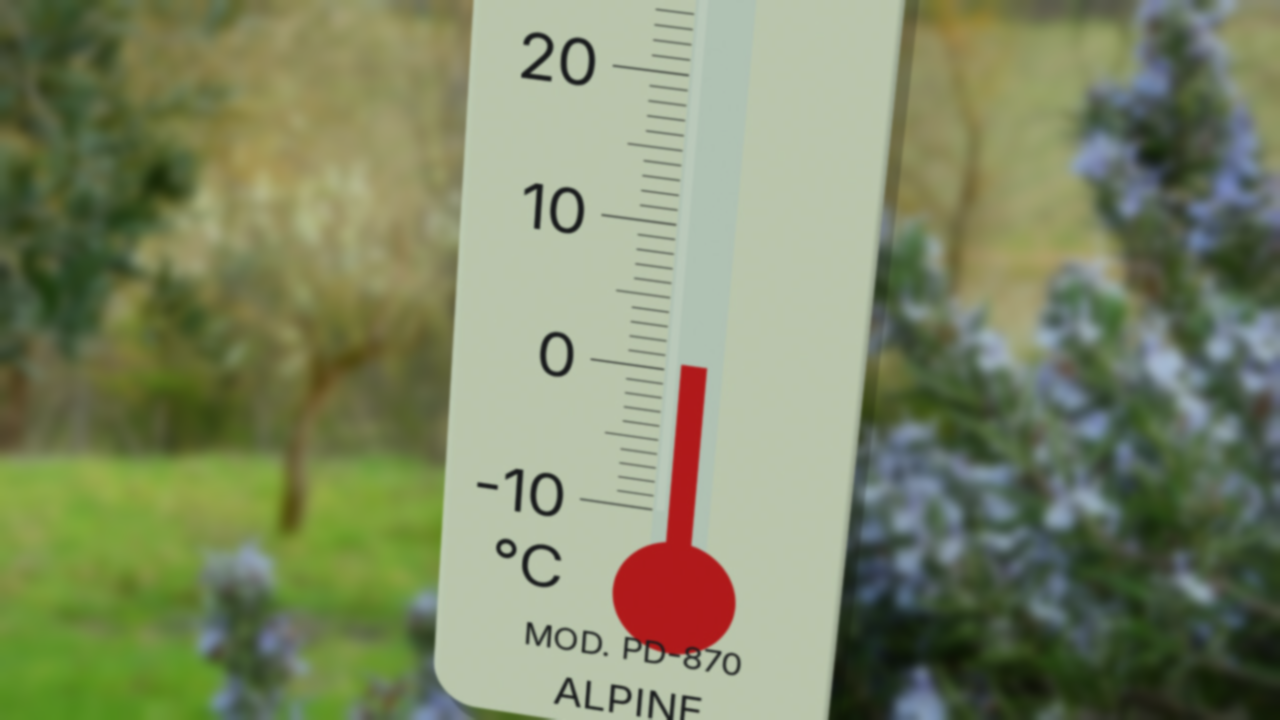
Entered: 0.5 °C
